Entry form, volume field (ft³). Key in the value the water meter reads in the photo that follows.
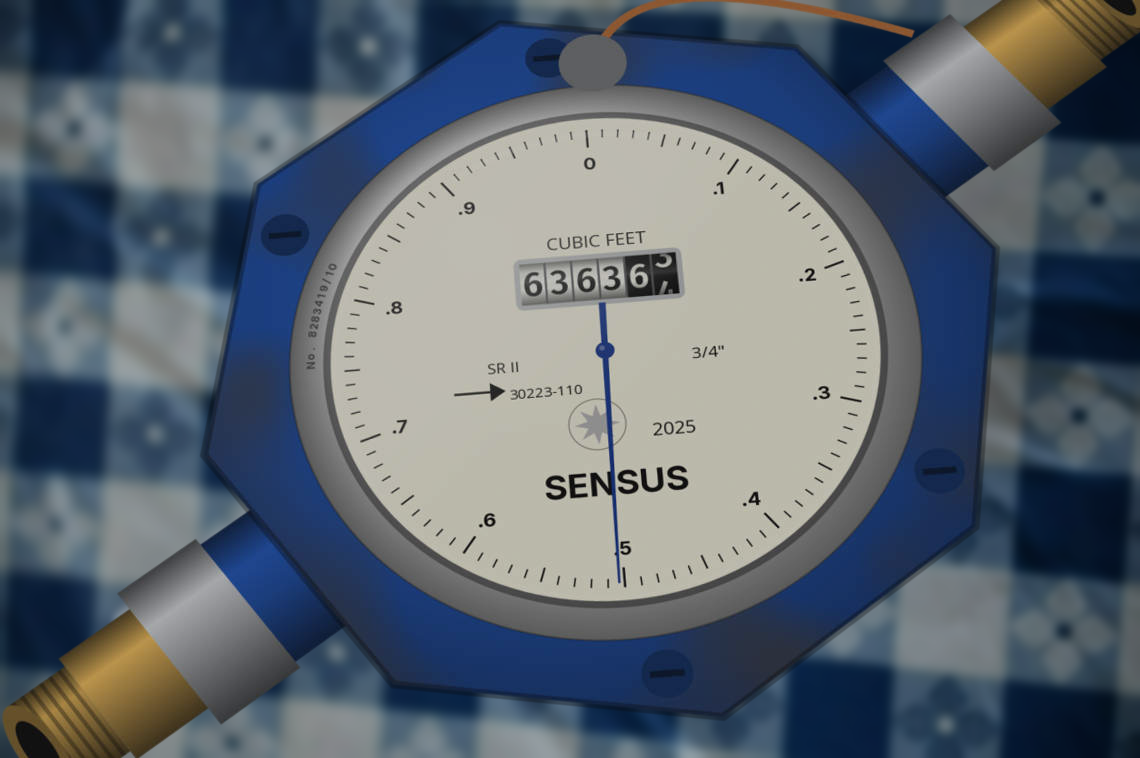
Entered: 636363.50 ft³
